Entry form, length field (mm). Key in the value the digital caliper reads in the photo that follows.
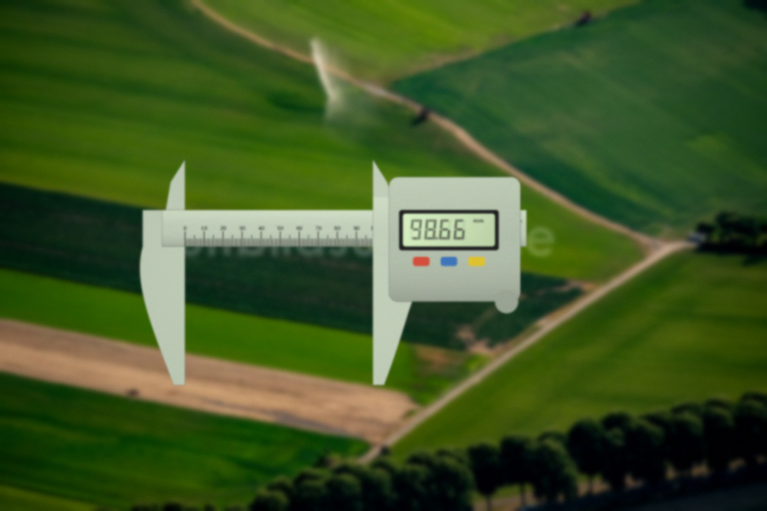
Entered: 98.66 mm
